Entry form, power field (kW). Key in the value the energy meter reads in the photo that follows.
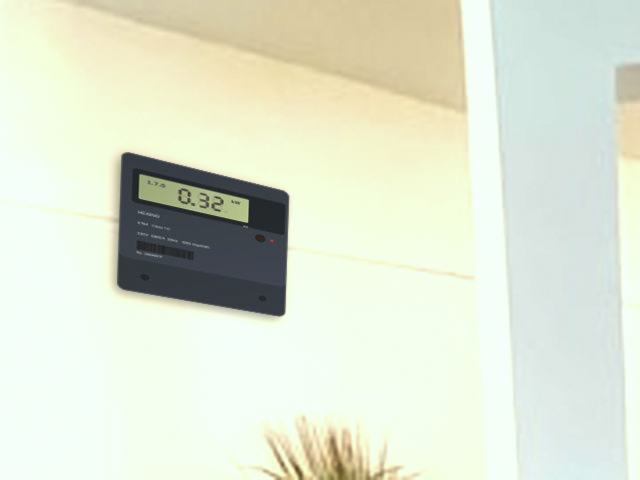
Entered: 0.32 kW
